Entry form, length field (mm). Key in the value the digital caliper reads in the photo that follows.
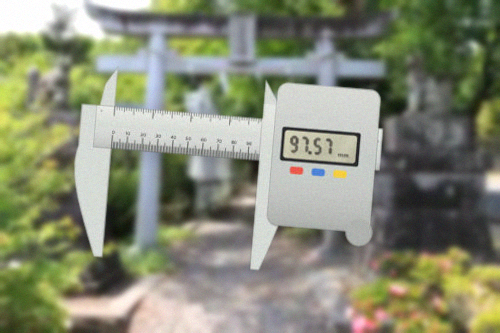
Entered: 97.57 mm
